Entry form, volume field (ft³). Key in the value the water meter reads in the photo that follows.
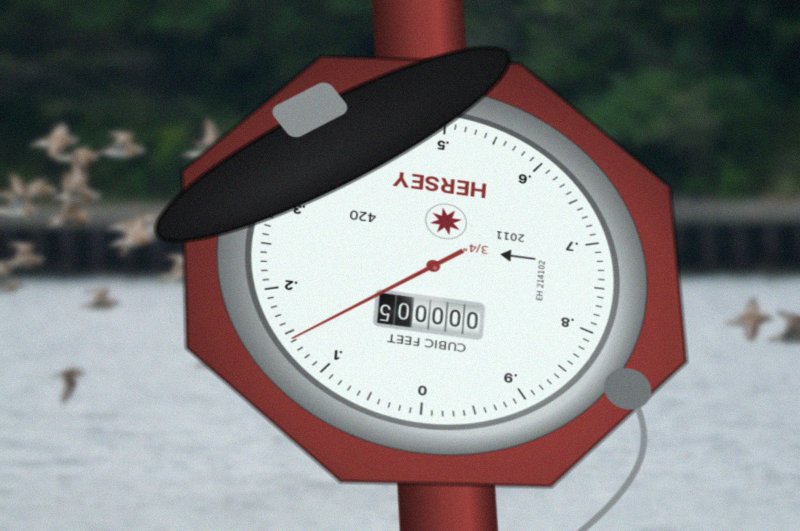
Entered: 5.14 ft³
